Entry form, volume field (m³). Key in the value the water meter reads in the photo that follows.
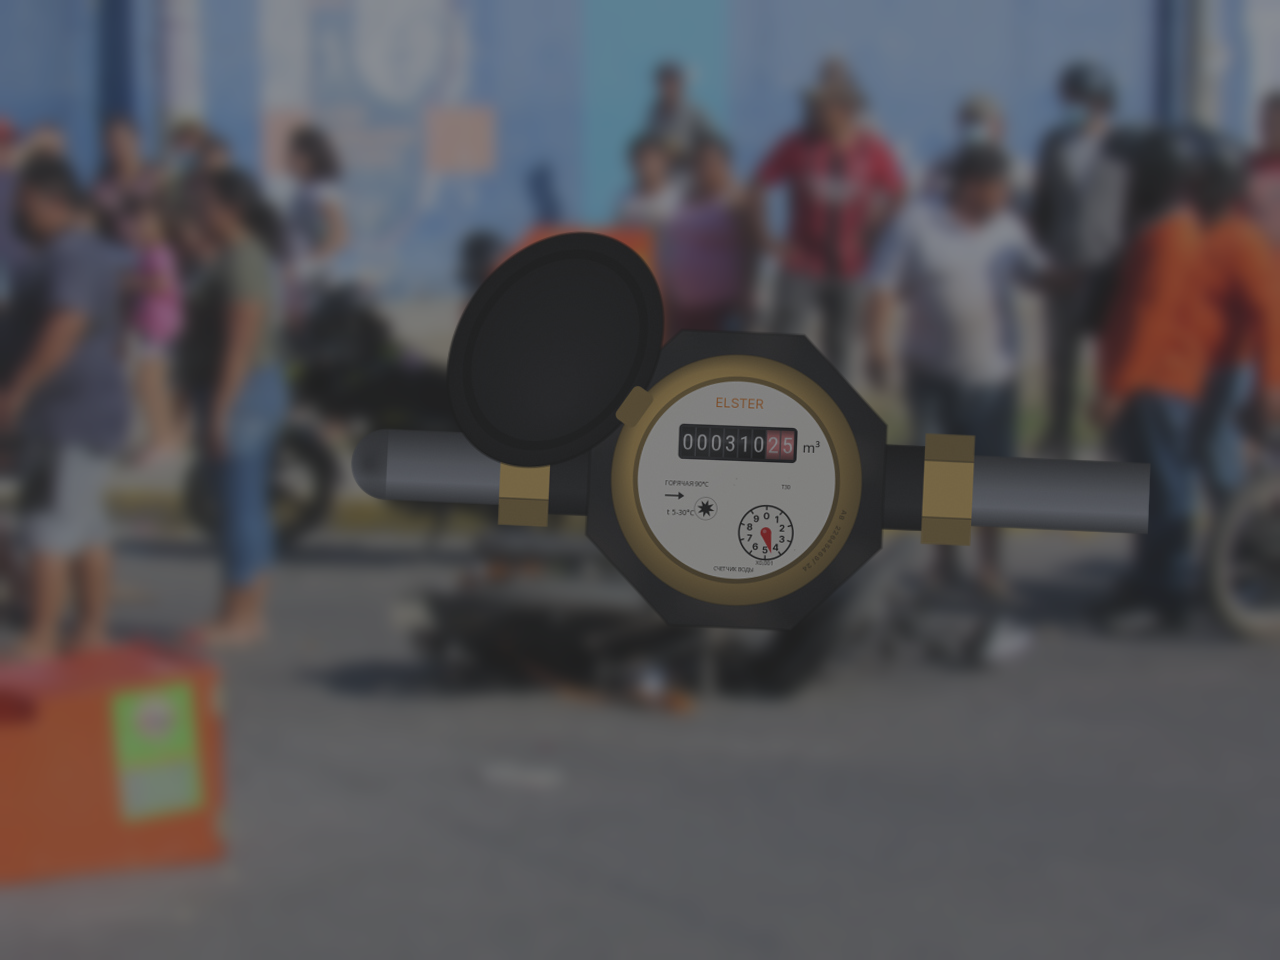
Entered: 310.254 m³
